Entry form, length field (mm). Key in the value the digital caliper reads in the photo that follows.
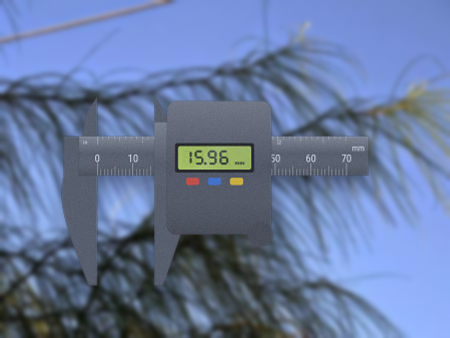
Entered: 15.96 mm
